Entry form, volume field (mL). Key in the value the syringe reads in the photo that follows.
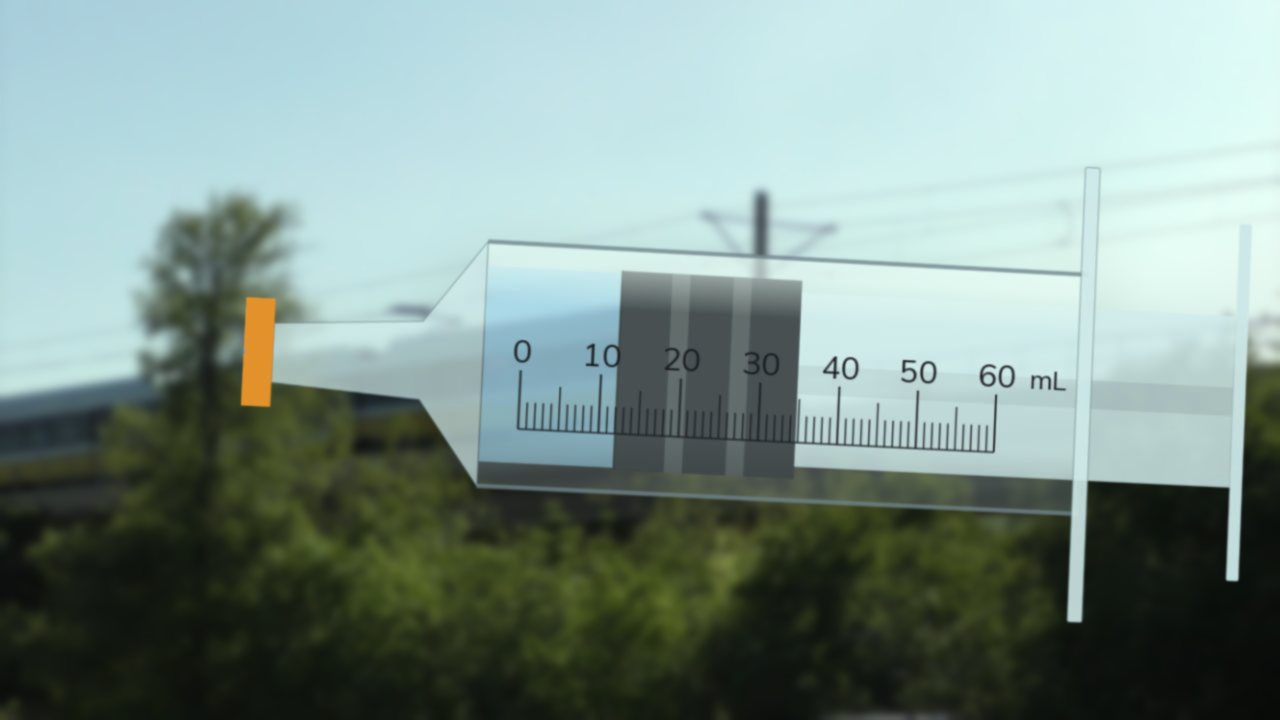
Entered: 12 mL
